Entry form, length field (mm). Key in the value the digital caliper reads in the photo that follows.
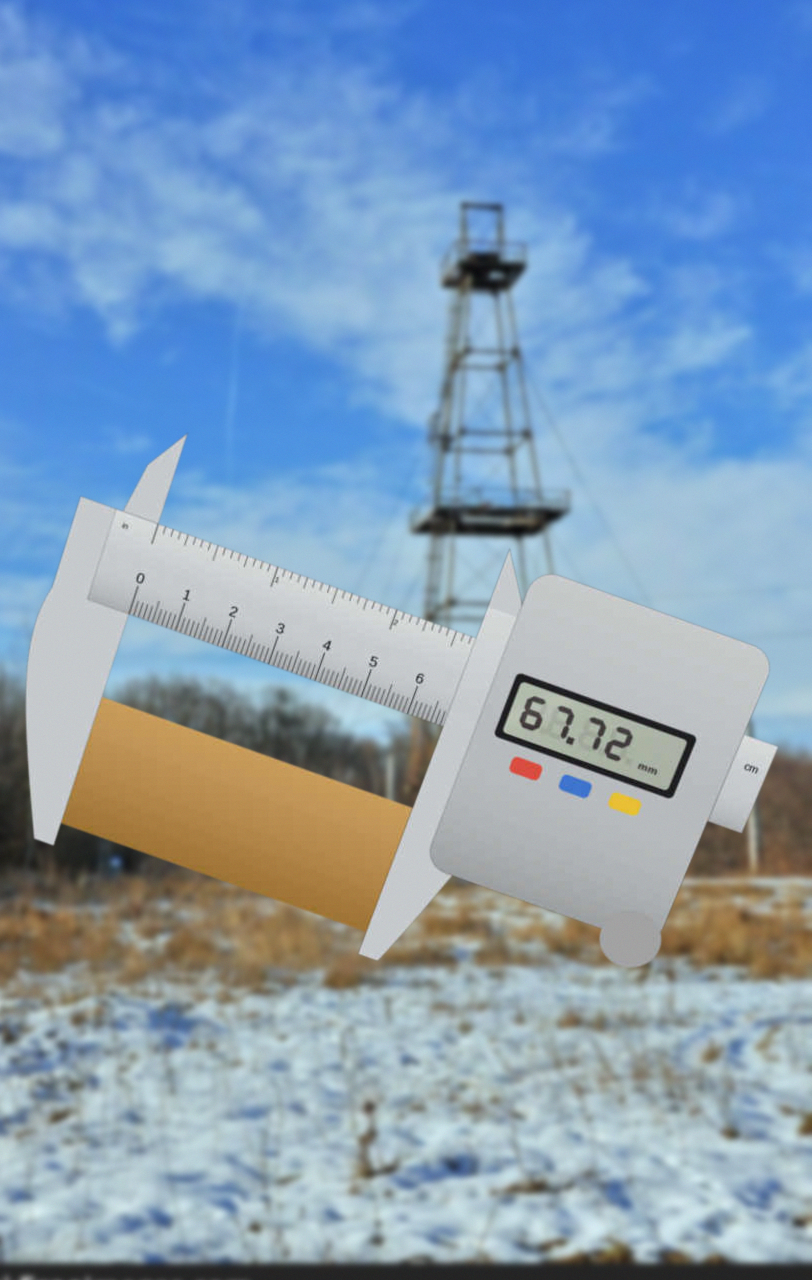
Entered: 67.72 mm
